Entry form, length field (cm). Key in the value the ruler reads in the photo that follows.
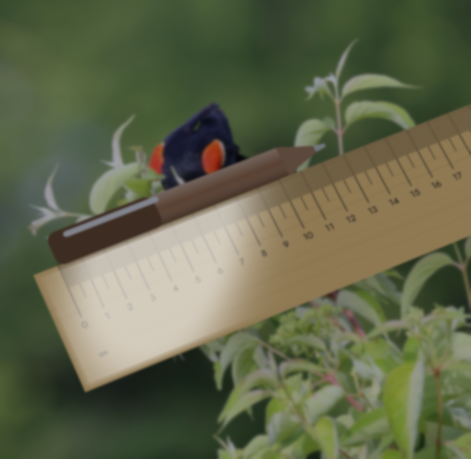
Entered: 12.5 cm
